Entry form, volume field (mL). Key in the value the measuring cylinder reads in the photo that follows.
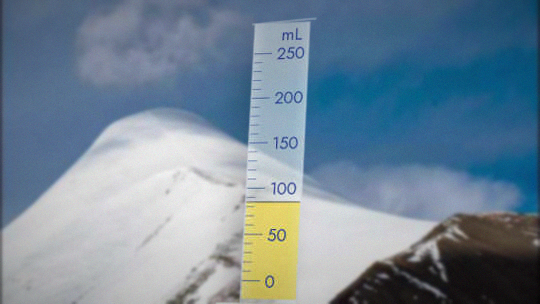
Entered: 85 mL
